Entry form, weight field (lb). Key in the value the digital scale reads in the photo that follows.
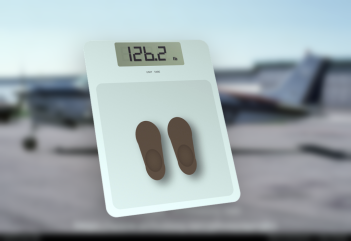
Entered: 126.2 lb
